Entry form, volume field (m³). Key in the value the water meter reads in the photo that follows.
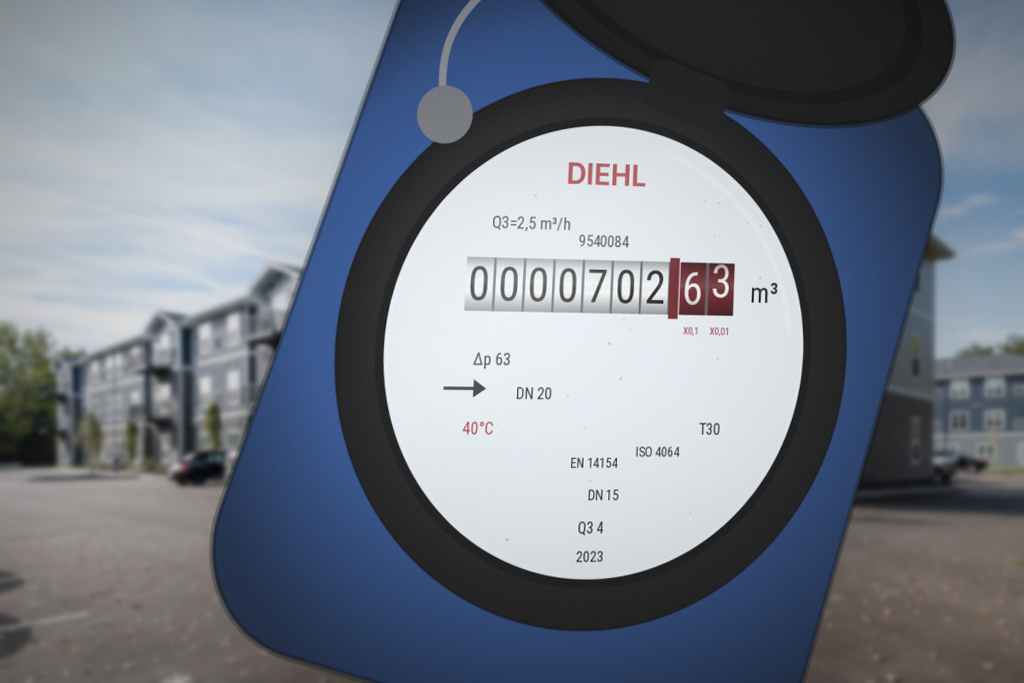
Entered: 702.63 m³
